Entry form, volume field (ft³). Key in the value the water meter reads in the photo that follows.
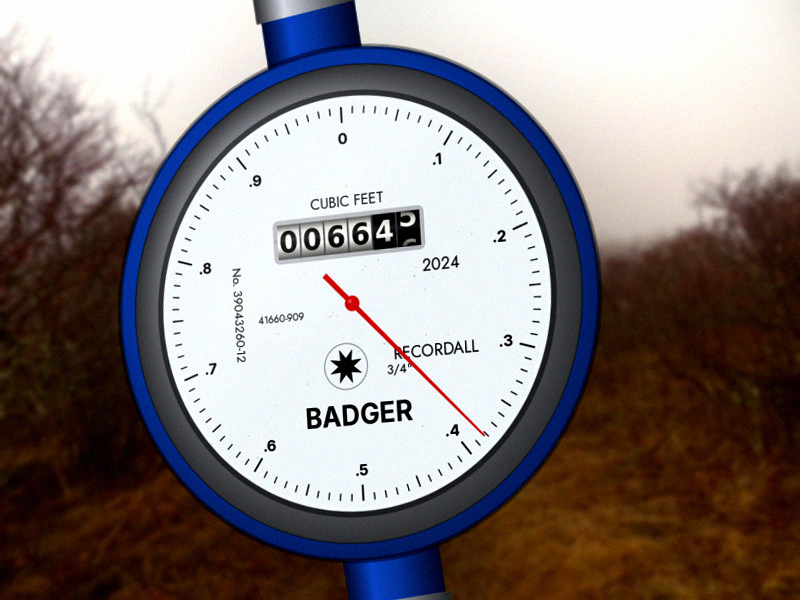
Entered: 6645.38 ft³
